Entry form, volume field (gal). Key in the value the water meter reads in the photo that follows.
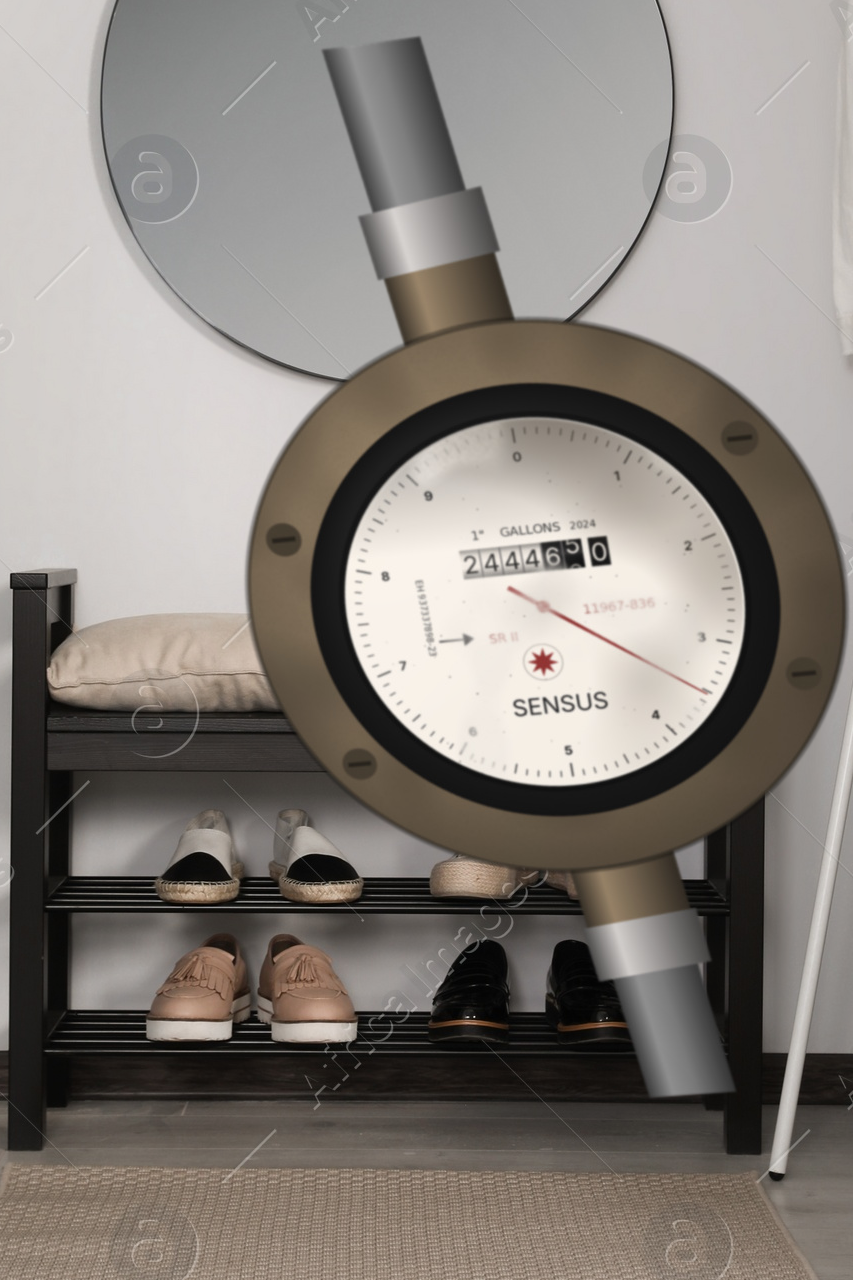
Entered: 2444653.5 gal
